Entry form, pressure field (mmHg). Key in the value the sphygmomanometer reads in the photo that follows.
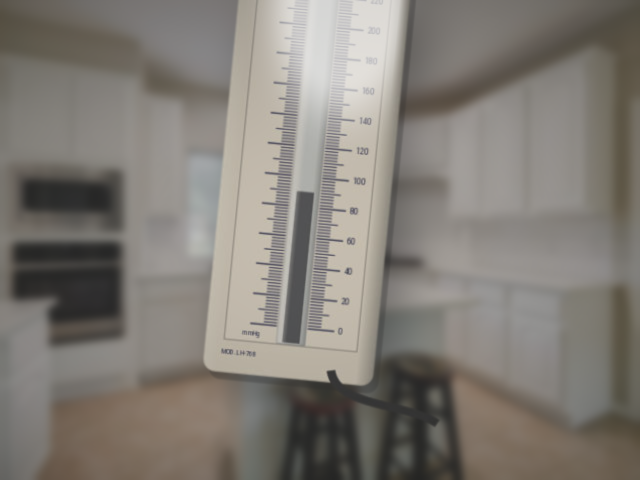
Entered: 90 mmHg
